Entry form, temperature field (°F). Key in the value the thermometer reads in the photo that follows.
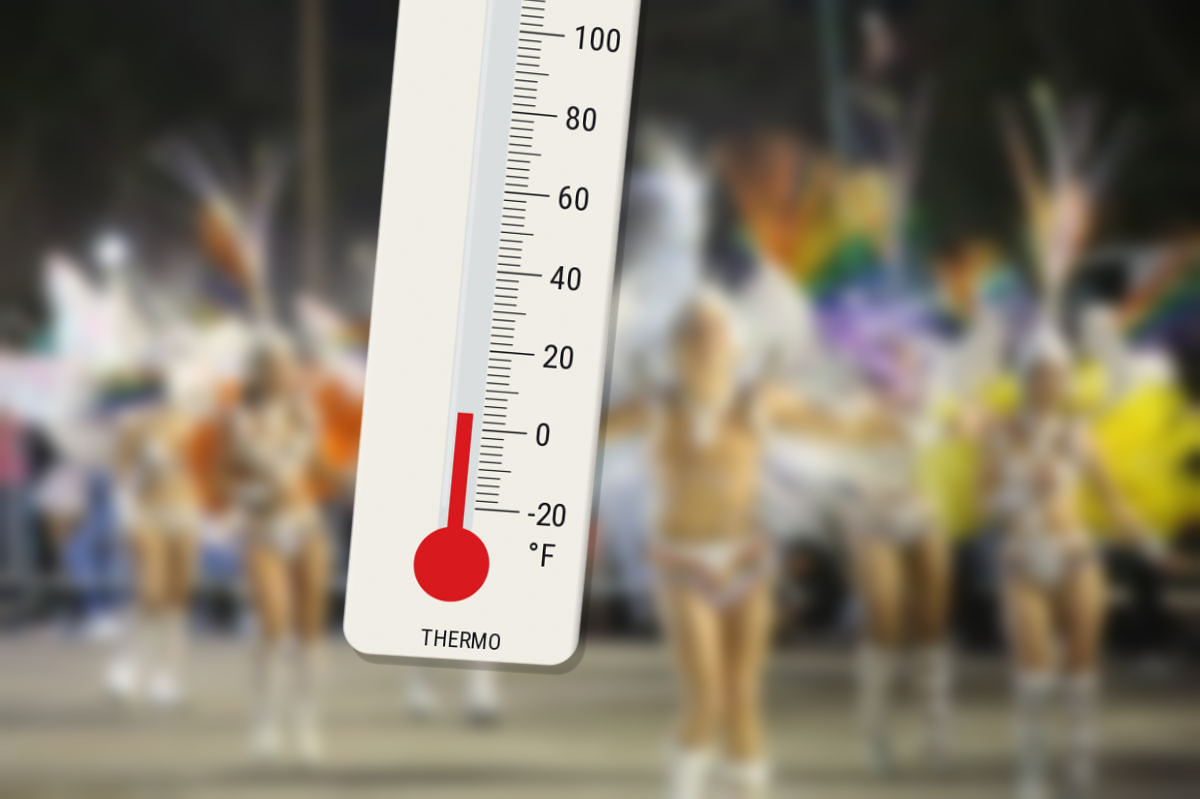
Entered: 4 °F
